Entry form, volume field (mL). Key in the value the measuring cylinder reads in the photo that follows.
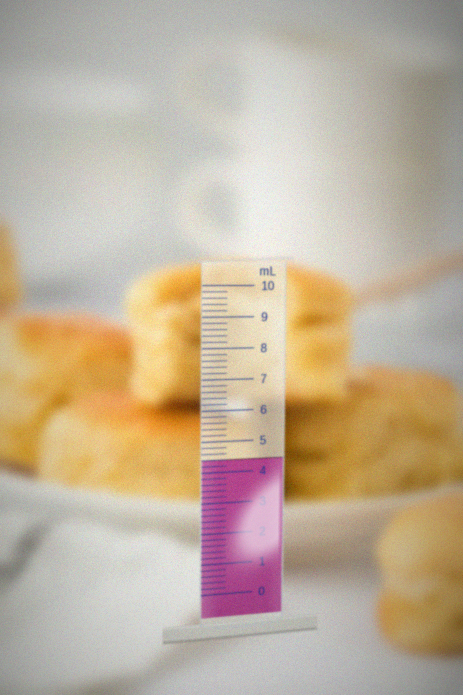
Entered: 4.4 mL
